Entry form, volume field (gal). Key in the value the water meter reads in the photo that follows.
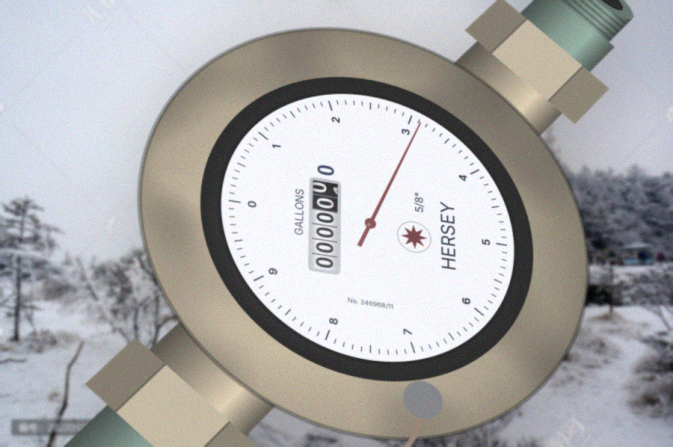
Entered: 3.1 gal
